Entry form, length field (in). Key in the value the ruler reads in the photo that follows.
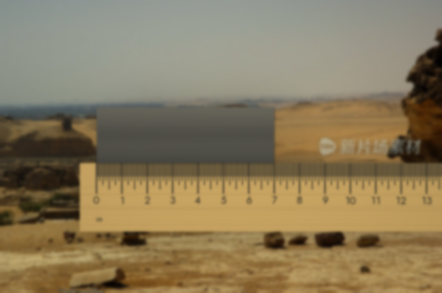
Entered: 7 in
